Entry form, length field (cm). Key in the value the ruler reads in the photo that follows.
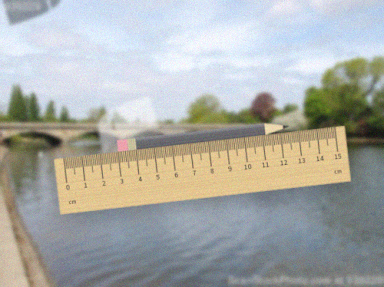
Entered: 9.5 cm
